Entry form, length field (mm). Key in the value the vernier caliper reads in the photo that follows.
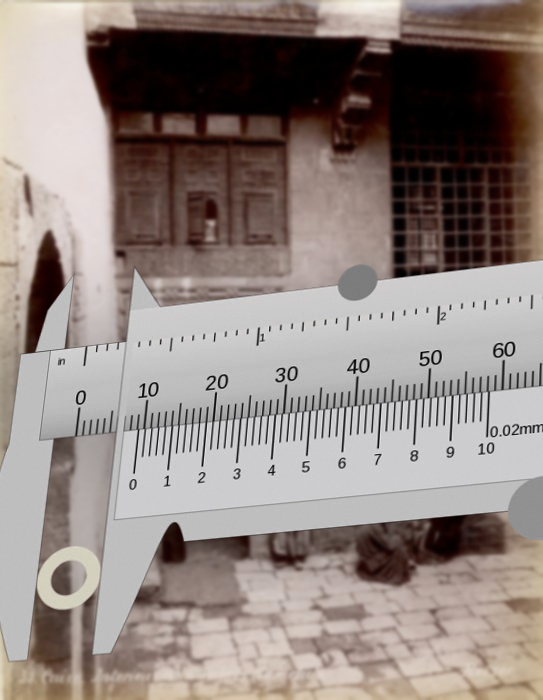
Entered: 9.2 mm
